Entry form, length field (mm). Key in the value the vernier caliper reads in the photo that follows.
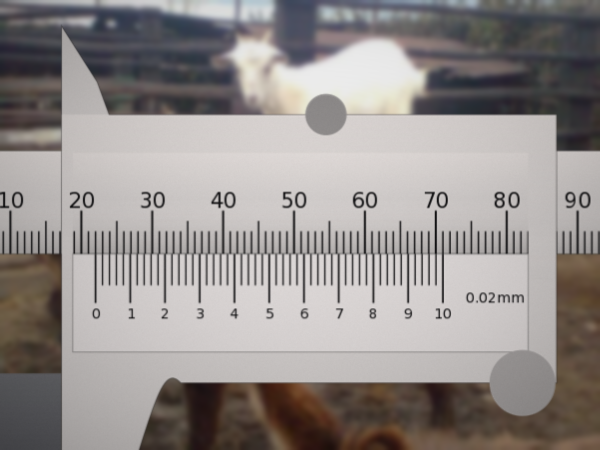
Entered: 22.0 mm
